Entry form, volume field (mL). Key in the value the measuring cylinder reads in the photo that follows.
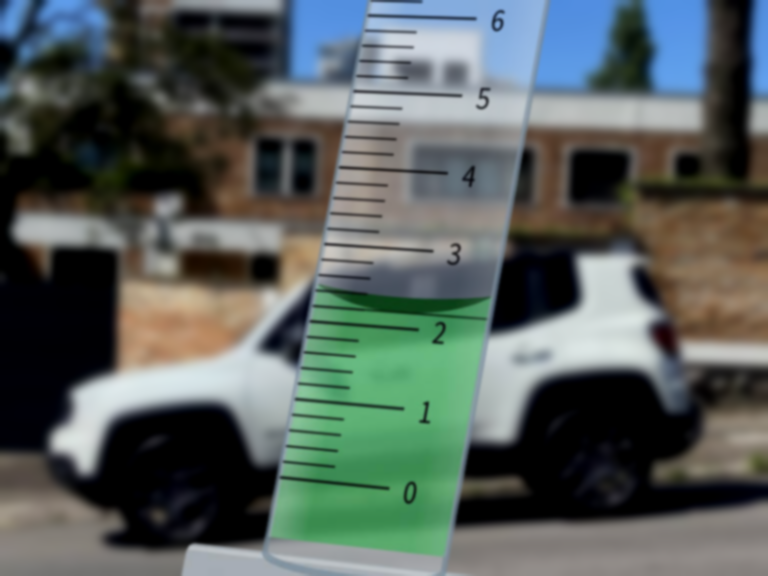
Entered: 2.2 mL
